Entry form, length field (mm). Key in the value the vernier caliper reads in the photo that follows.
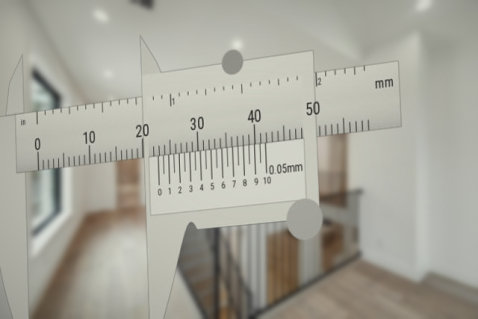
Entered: 22.8 mm
